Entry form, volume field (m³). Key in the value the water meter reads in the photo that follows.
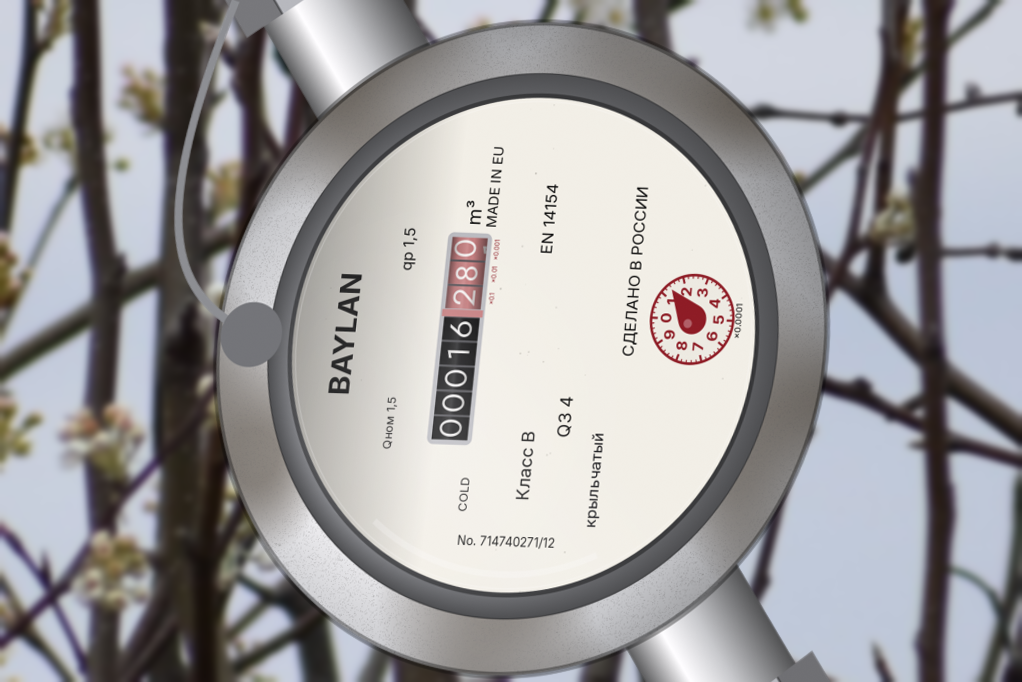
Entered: 16.2801 m³
